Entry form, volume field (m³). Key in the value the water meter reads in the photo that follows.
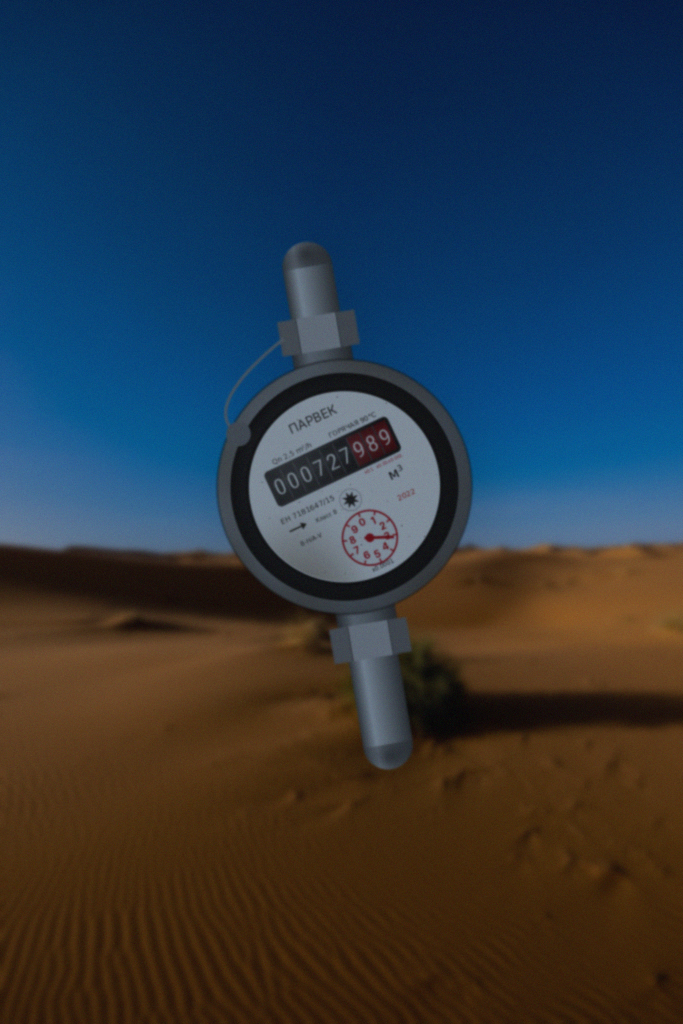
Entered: 727.9893 m³
